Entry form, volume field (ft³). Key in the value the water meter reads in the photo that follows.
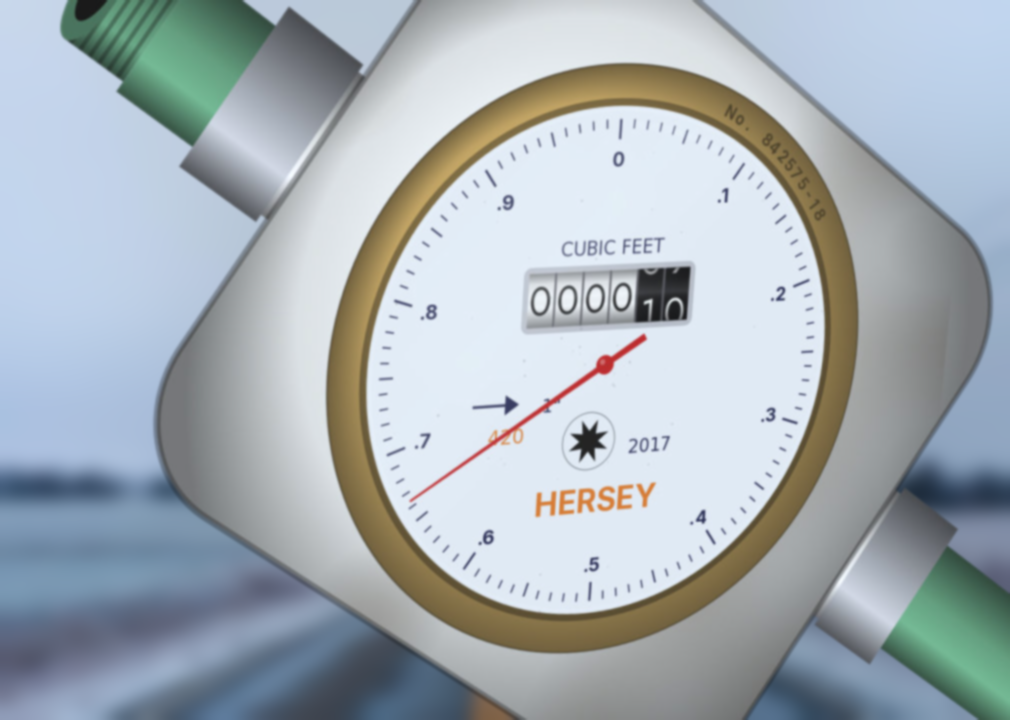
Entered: 9.66 ft³
